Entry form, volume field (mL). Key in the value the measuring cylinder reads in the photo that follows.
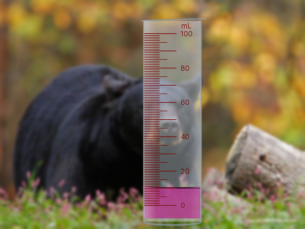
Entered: 10 mL
